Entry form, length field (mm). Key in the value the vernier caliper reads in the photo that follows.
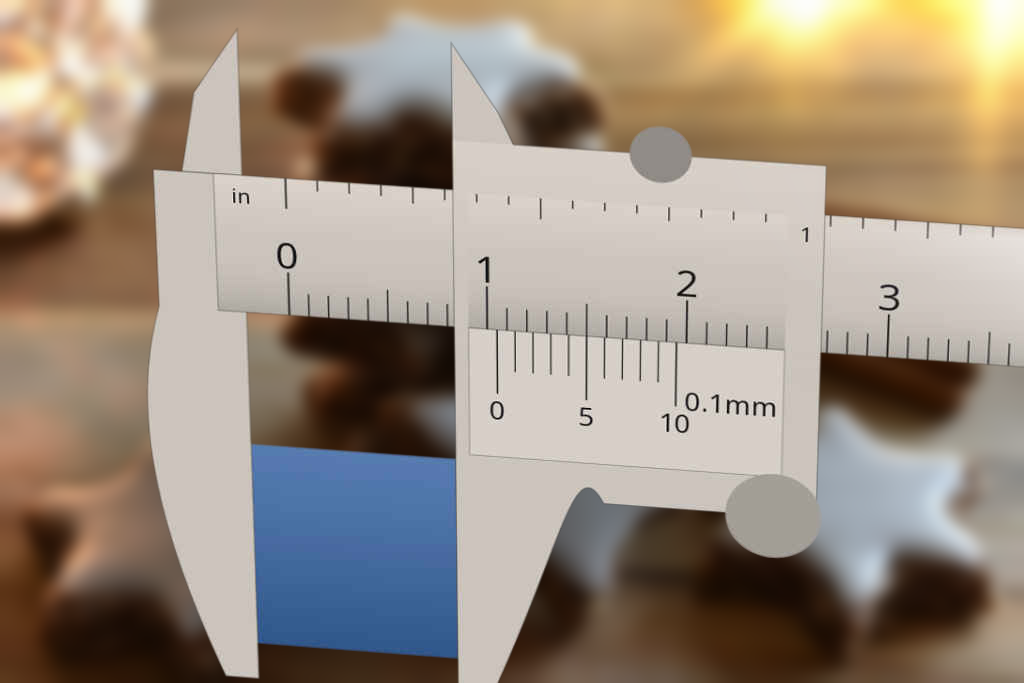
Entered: 10.5 mm
